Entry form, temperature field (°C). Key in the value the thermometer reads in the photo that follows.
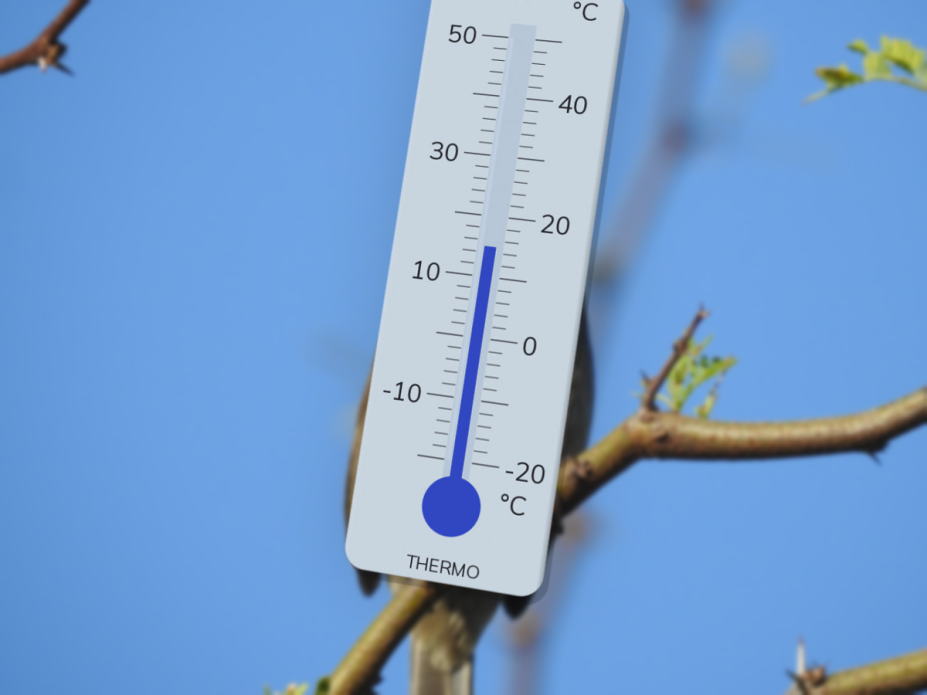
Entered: 15 °C
